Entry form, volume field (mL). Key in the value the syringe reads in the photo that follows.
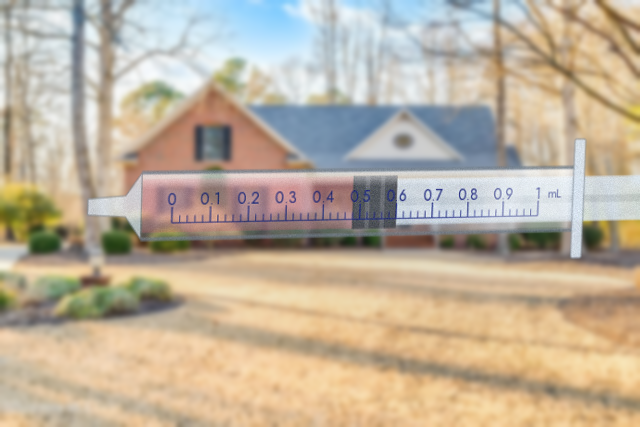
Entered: 0.48 mL
